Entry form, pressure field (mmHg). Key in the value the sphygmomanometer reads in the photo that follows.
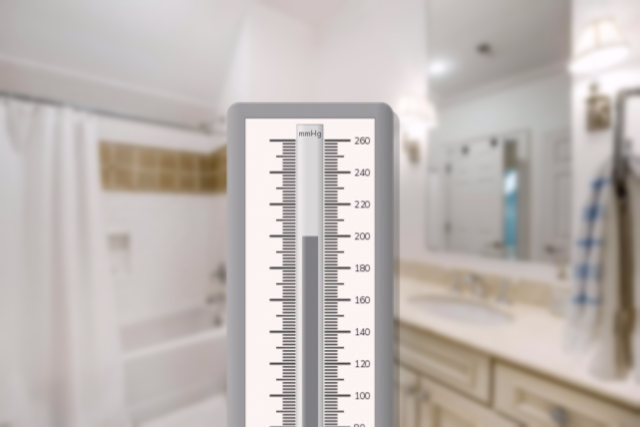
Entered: 200 mmHg
